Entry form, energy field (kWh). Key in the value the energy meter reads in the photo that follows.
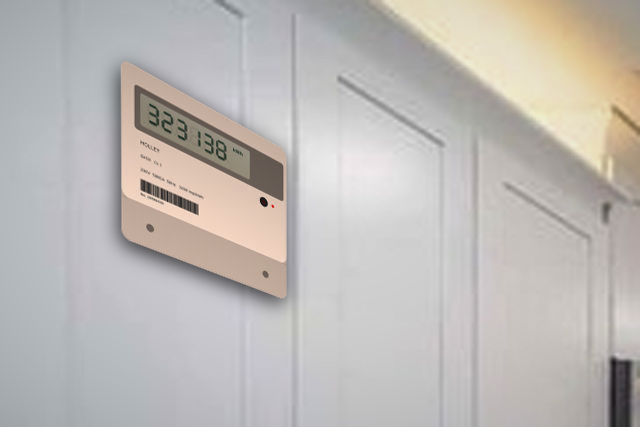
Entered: 323138 kWh
